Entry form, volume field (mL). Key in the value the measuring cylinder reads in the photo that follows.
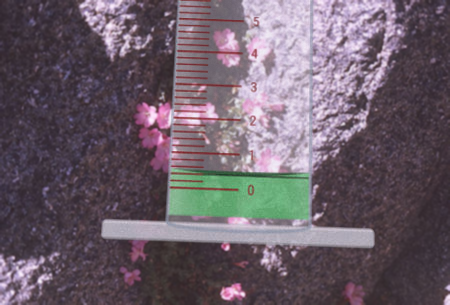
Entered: 0.4 mL
